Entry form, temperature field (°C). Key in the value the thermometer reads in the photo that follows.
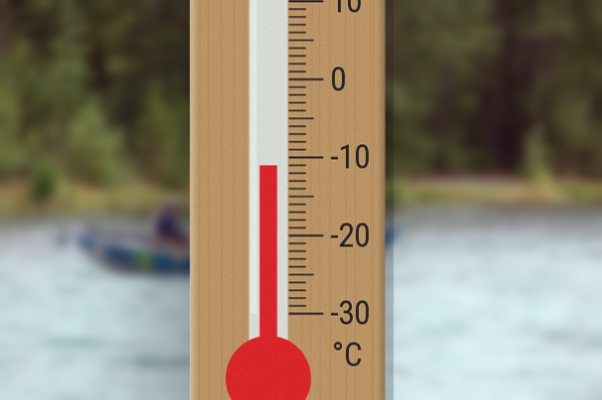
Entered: -11 °C
